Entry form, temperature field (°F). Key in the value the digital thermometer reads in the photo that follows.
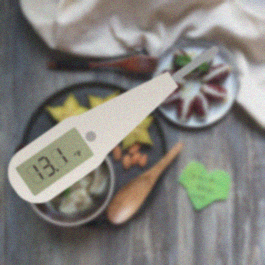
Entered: 13.1 °F
